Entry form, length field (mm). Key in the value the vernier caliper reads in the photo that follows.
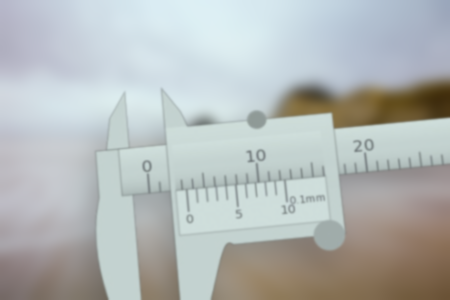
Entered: 3.4 mm
